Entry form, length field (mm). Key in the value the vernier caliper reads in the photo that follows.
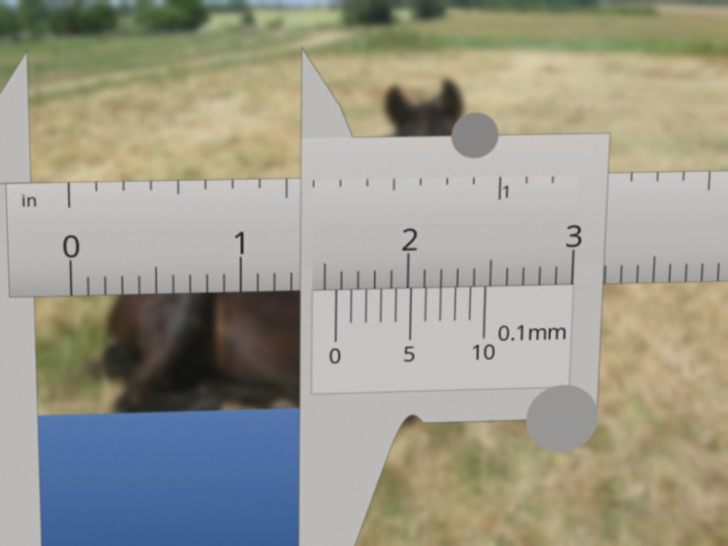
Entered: 15.7 mm
